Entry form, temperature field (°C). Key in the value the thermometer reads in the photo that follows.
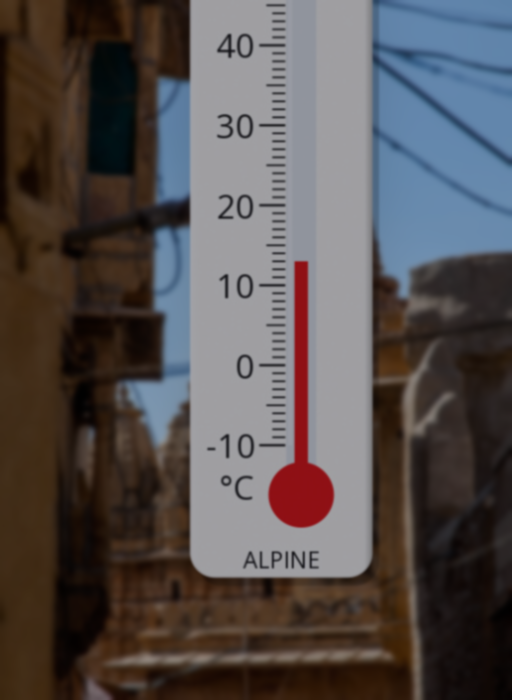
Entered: 13 °C
